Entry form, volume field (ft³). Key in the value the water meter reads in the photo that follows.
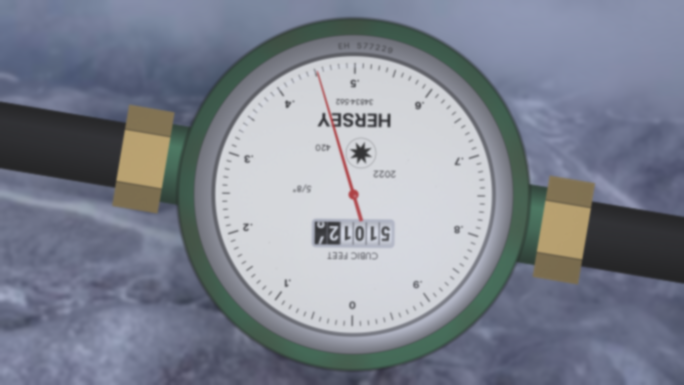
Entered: 510127.45 ft³
